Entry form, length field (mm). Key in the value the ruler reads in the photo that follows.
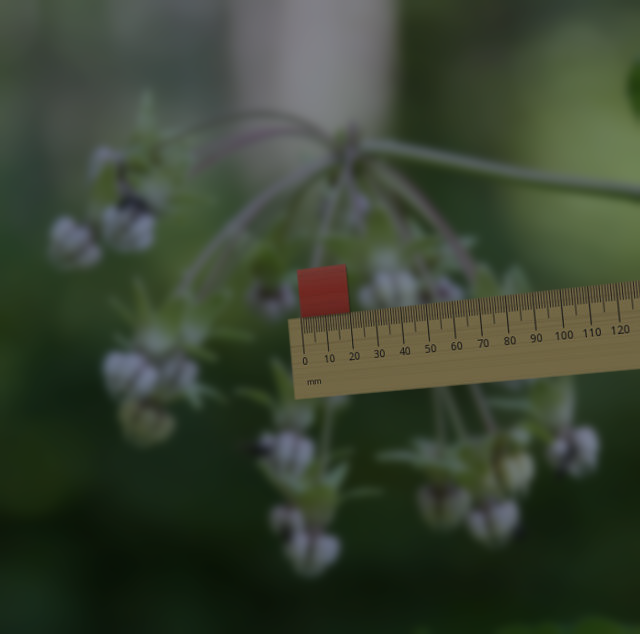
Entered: 20 mm
